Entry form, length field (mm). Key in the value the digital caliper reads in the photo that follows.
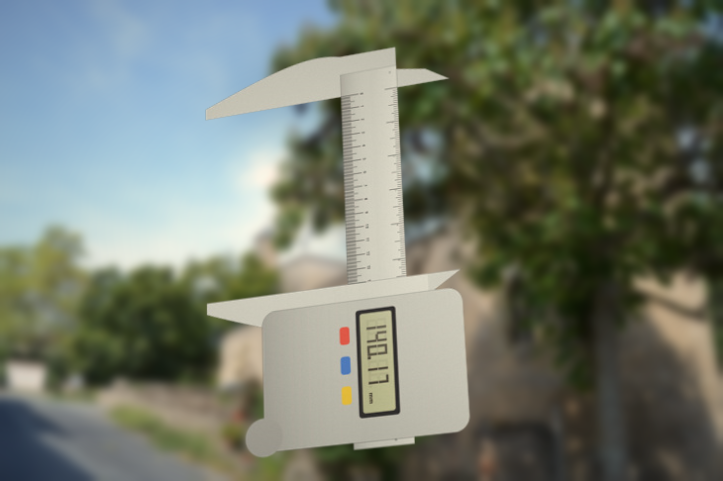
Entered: 140.17 mm
